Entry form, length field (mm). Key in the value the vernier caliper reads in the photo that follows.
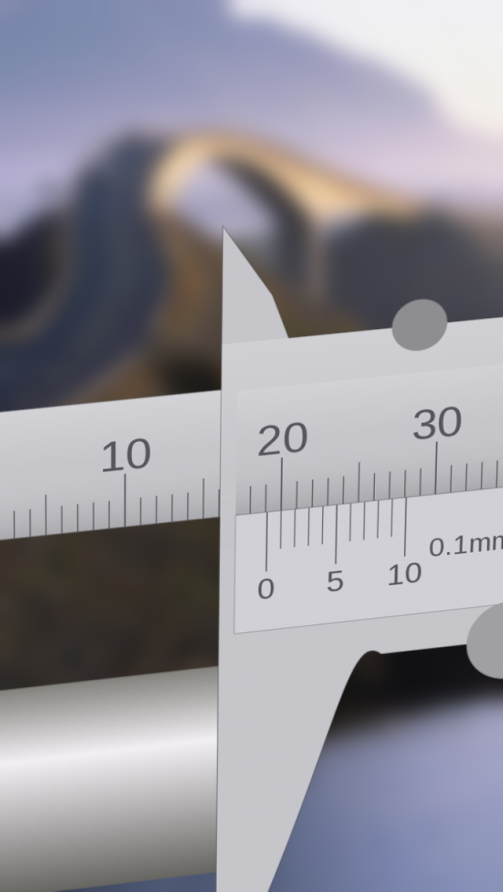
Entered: 19.1 mm
